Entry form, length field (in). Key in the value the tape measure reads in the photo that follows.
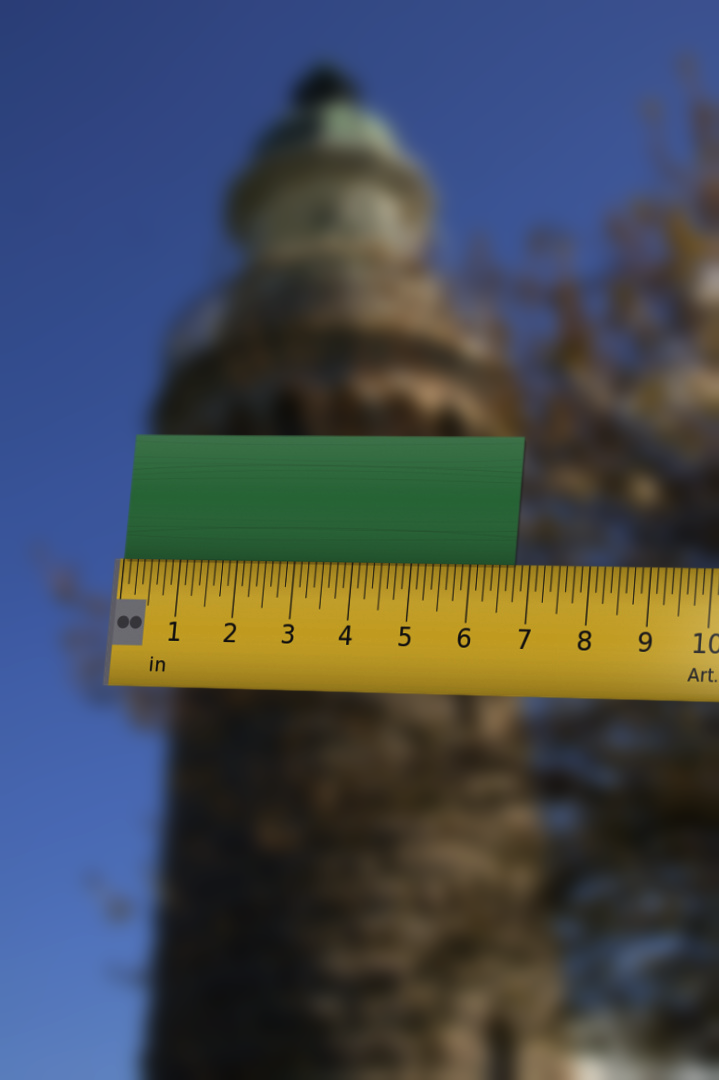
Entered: 6.75 in
